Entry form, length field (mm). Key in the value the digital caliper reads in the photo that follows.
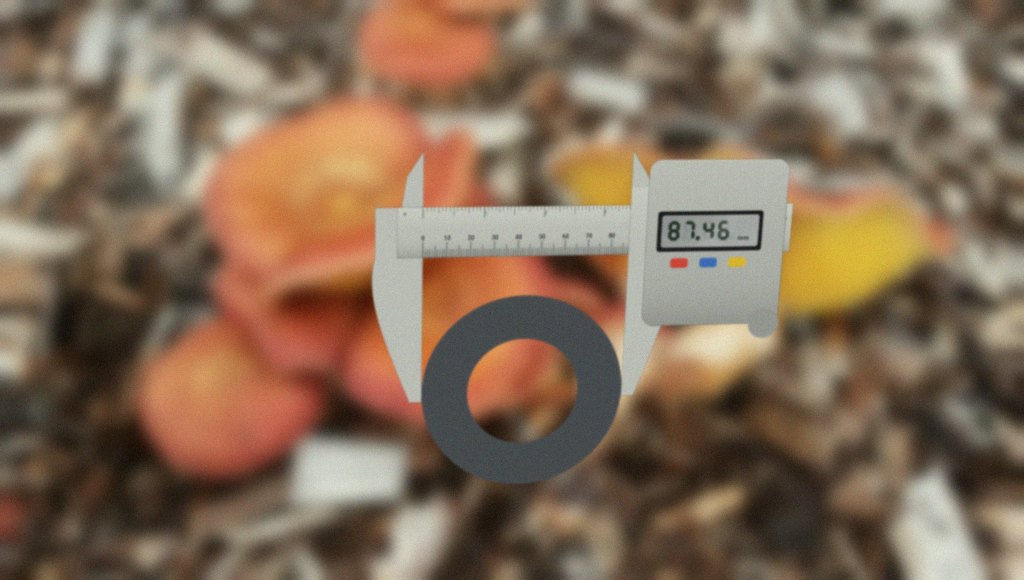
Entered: 87.46 mm
